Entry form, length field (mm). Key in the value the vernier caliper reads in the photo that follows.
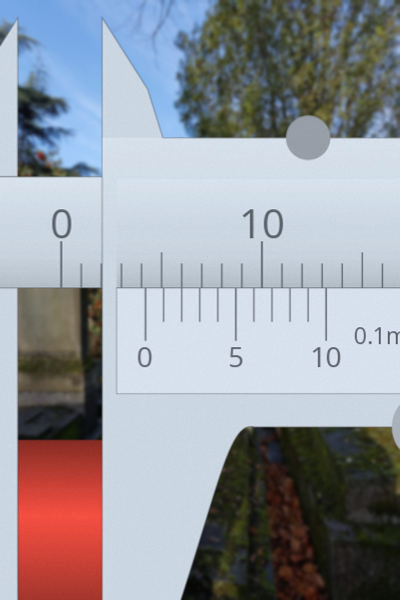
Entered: 4.2 mm
